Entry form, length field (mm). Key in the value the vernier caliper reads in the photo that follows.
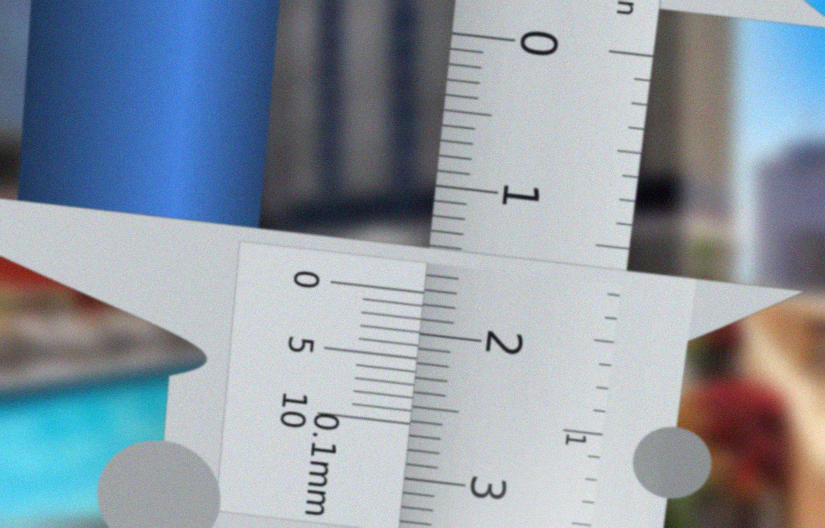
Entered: 17.2 mm
